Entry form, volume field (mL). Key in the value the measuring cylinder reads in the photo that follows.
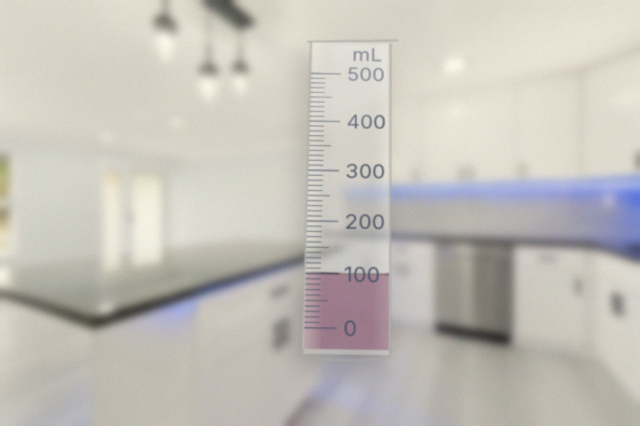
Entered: 100 mL
